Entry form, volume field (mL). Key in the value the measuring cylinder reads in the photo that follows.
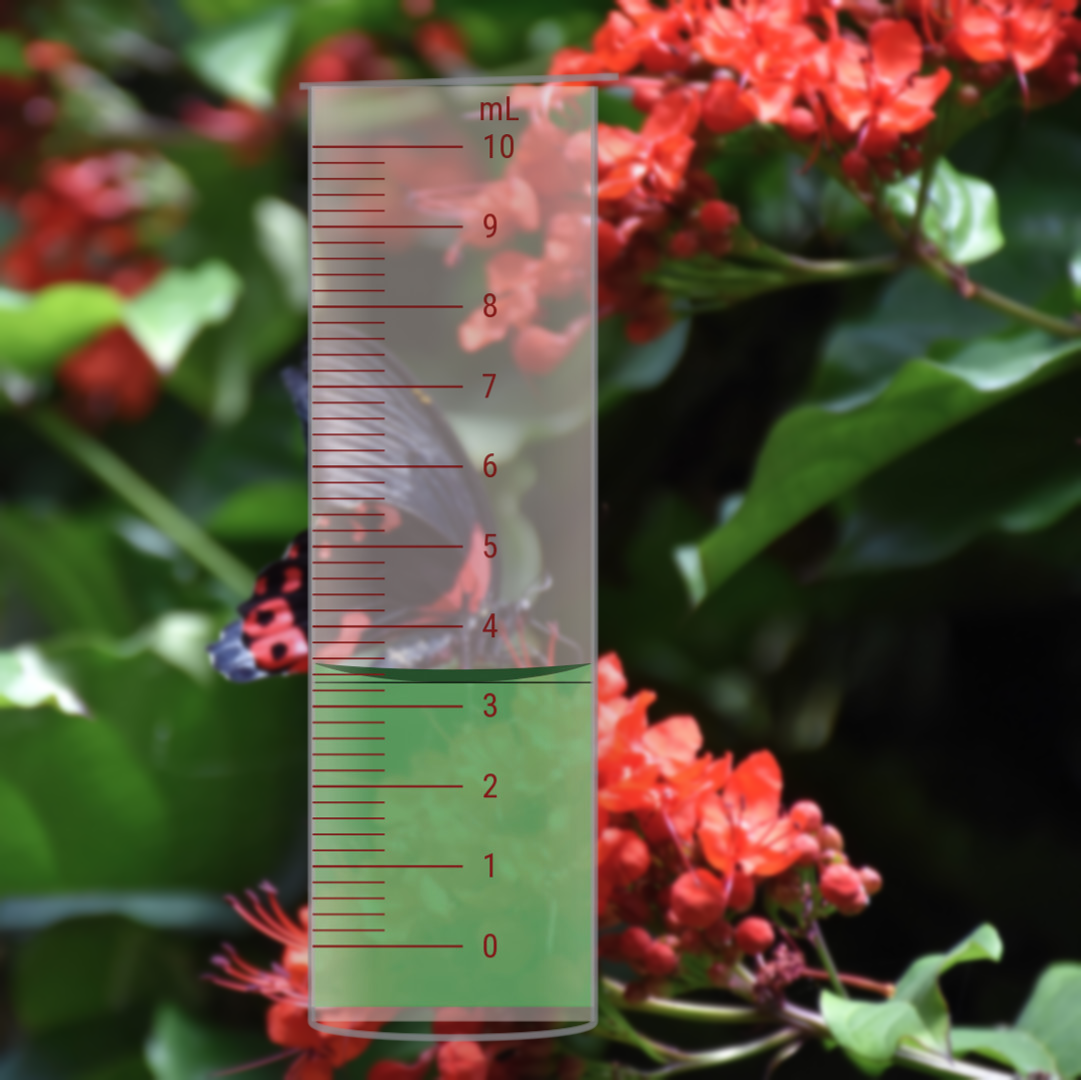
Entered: 3.3 mL
